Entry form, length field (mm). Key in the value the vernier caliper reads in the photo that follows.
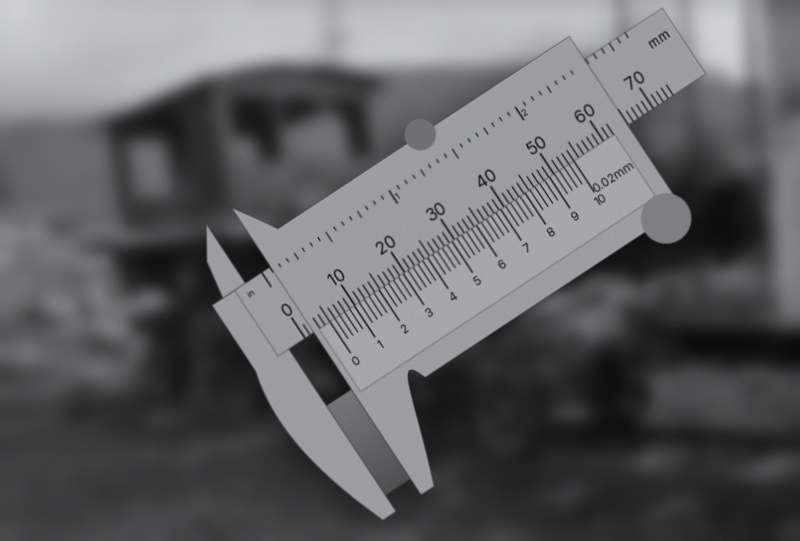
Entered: 5.0 mm
